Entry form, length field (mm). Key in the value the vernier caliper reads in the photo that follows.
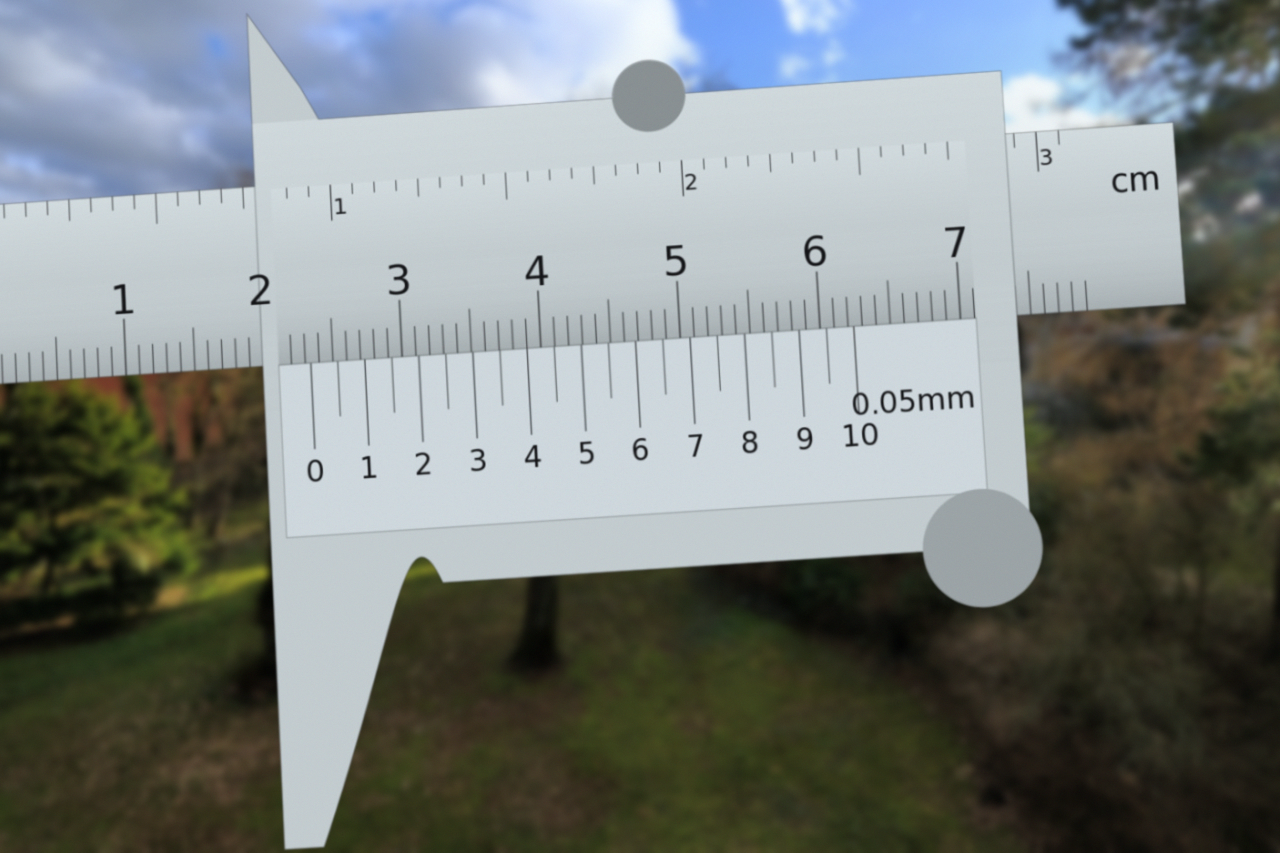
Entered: 23.4 mm
